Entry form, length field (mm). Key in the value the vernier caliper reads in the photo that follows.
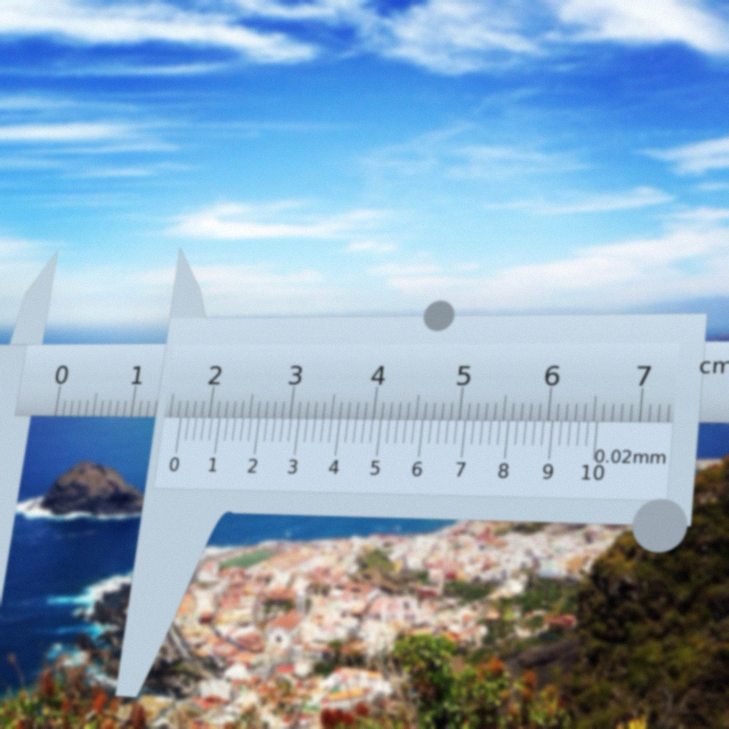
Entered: 16.4 mm
